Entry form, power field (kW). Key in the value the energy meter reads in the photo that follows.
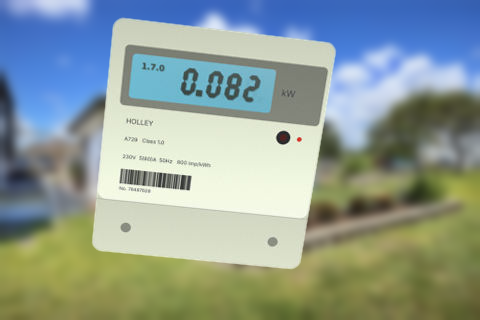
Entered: 0.082 kW
